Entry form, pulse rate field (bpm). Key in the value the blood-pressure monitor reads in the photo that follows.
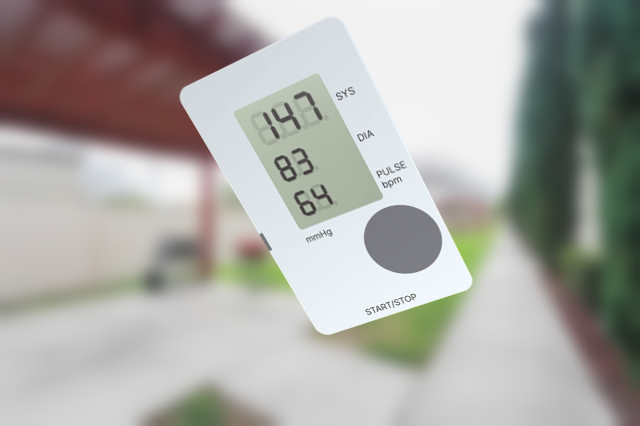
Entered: 64 bpm
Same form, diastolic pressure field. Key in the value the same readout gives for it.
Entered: 83 mmHg
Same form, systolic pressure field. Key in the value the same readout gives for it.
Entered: 147 mmHg
